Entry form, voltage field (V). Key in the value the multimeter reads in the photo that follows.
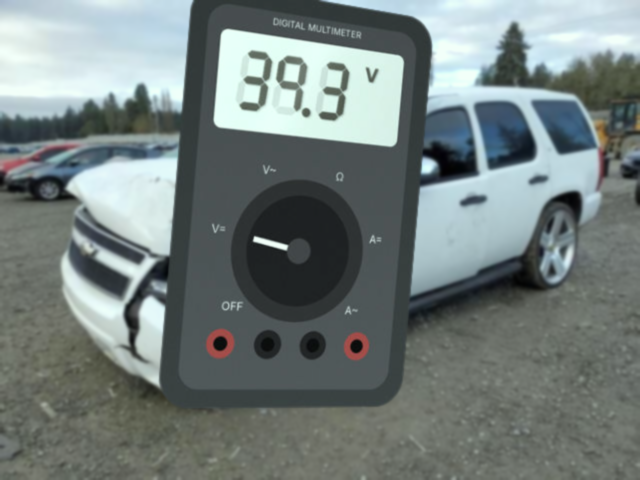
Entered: 39.3 V
